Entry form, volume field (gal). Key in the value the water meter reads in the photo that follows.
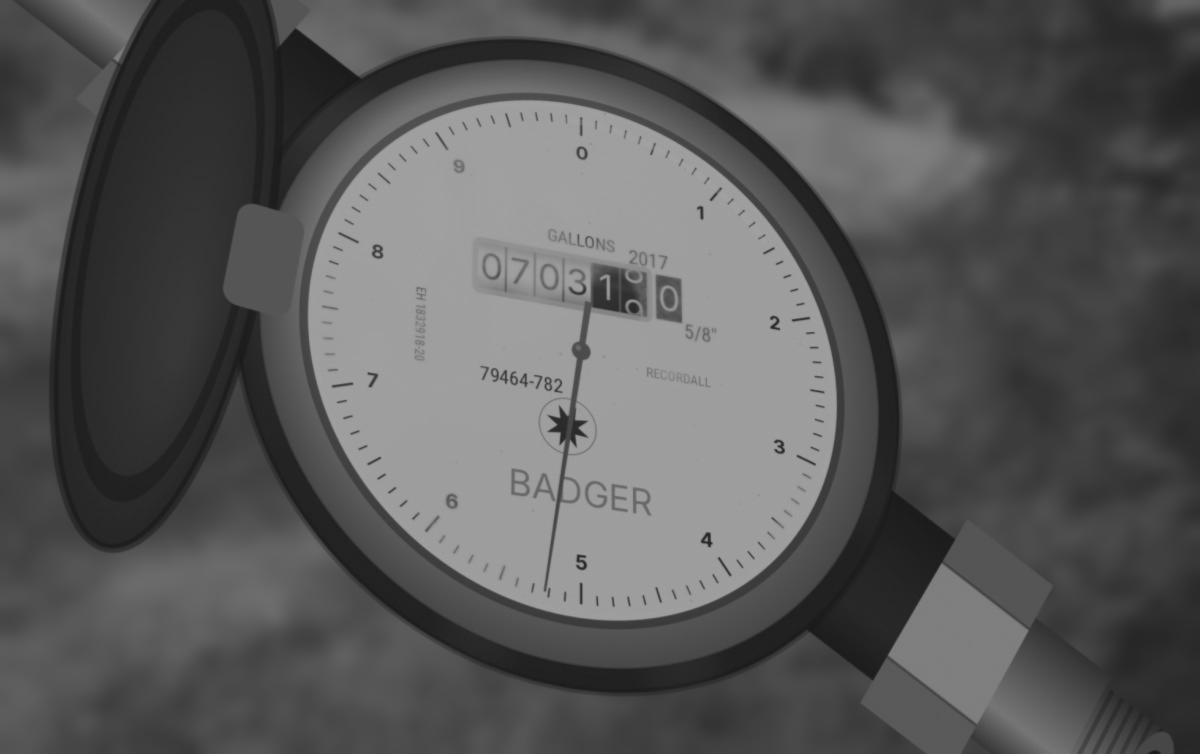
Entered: 703185.2 gal
